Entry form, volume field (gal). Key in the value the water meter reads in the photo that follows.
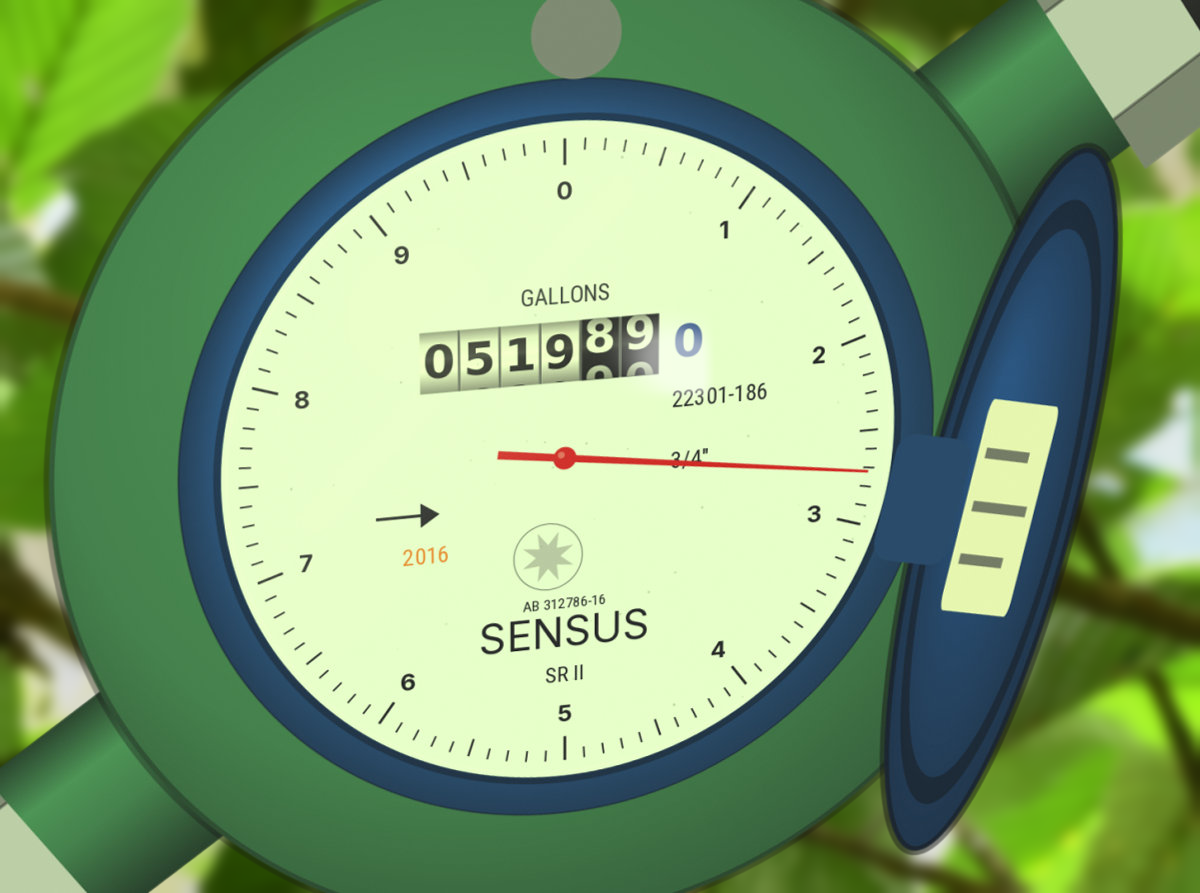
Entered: 519892.7 gal
